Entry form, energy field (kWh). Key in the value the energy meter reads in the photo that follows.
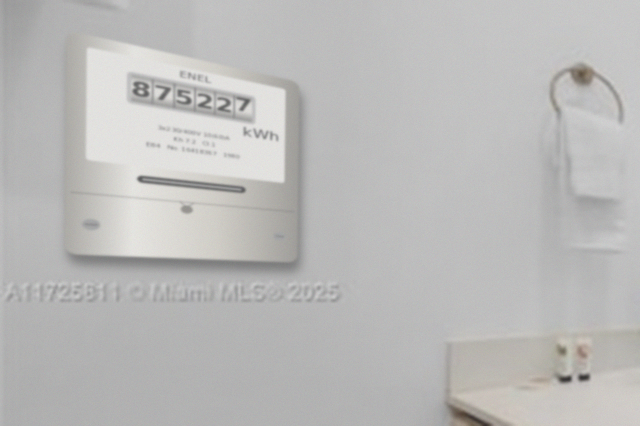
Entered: 875227 kWh
